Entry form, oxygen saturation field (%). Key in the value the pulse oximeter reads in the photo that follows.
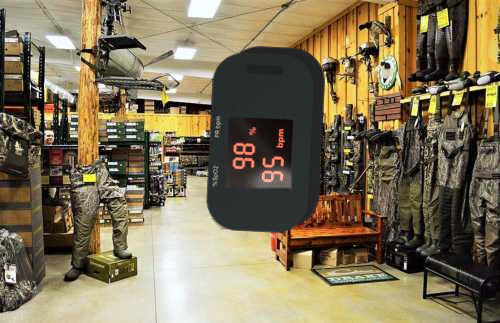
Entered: 98 %
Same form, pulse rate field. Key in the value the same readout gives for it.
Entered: 95 bpm
